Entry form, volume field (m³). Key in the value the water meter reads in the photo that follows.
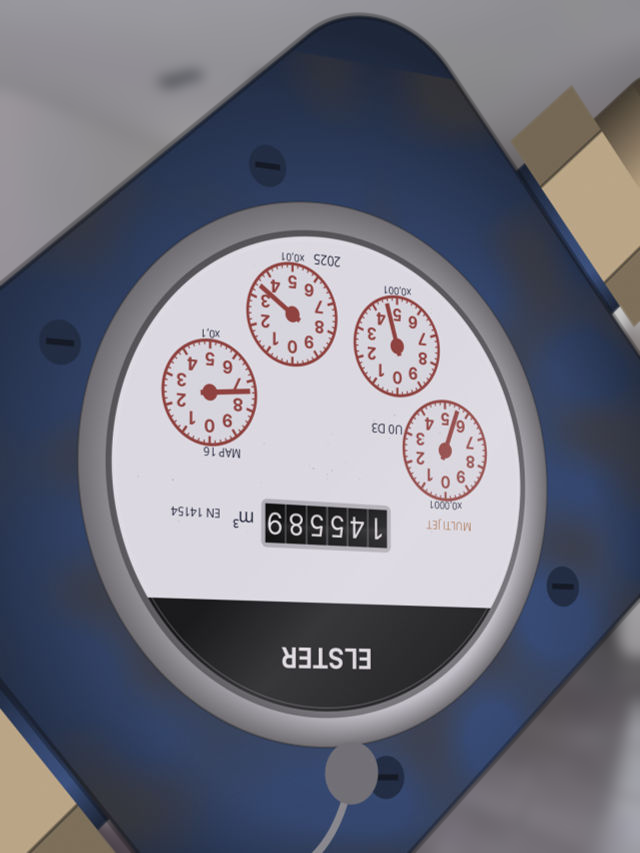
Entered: 145589.7345 m³
